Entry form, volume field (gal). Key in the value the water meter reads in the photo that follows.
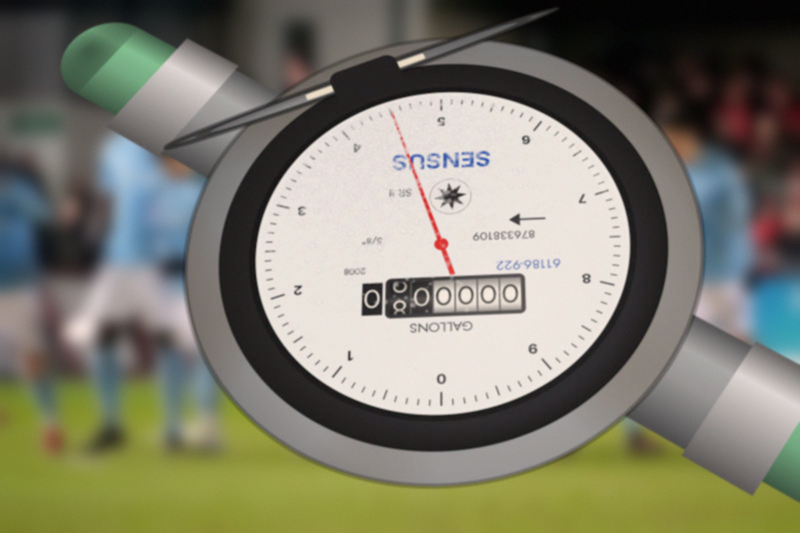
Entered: 84.5 gal
